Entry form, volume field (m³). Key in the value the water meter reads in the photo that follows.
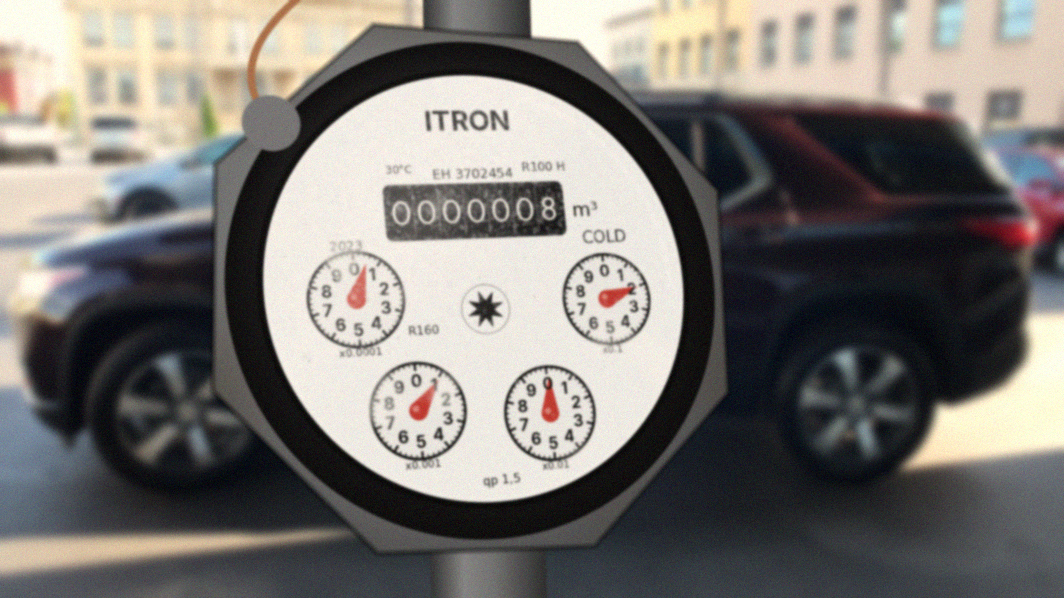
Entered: 8.2010 m³
